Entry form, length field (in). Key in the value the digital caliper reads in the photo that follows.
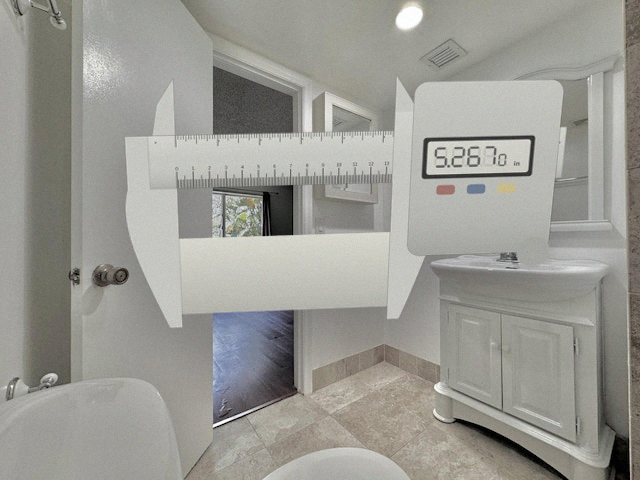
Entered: 5.2670 in
